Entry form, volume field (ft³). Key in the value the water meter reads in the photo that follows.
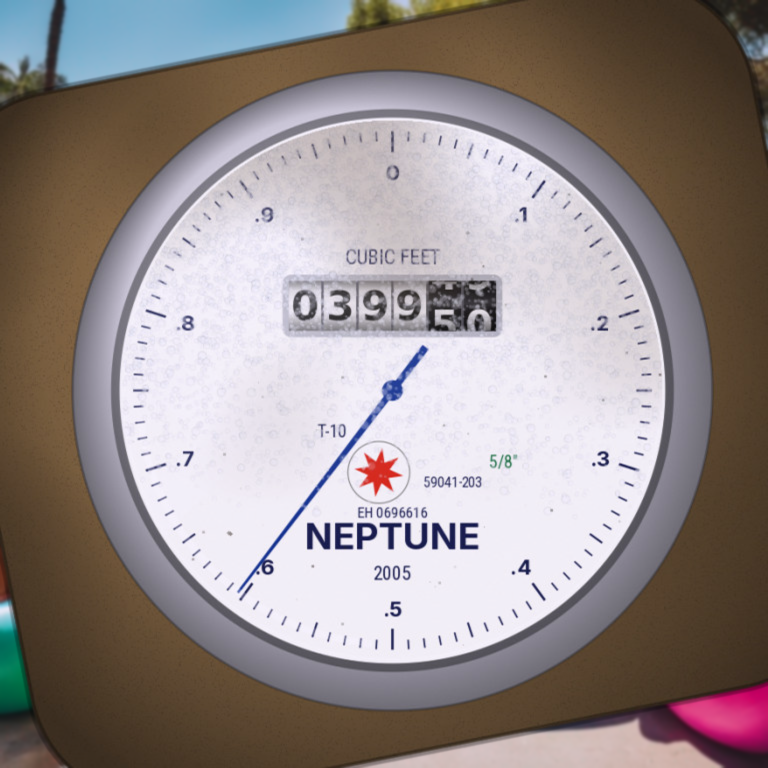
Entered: 39949.60 ft³
